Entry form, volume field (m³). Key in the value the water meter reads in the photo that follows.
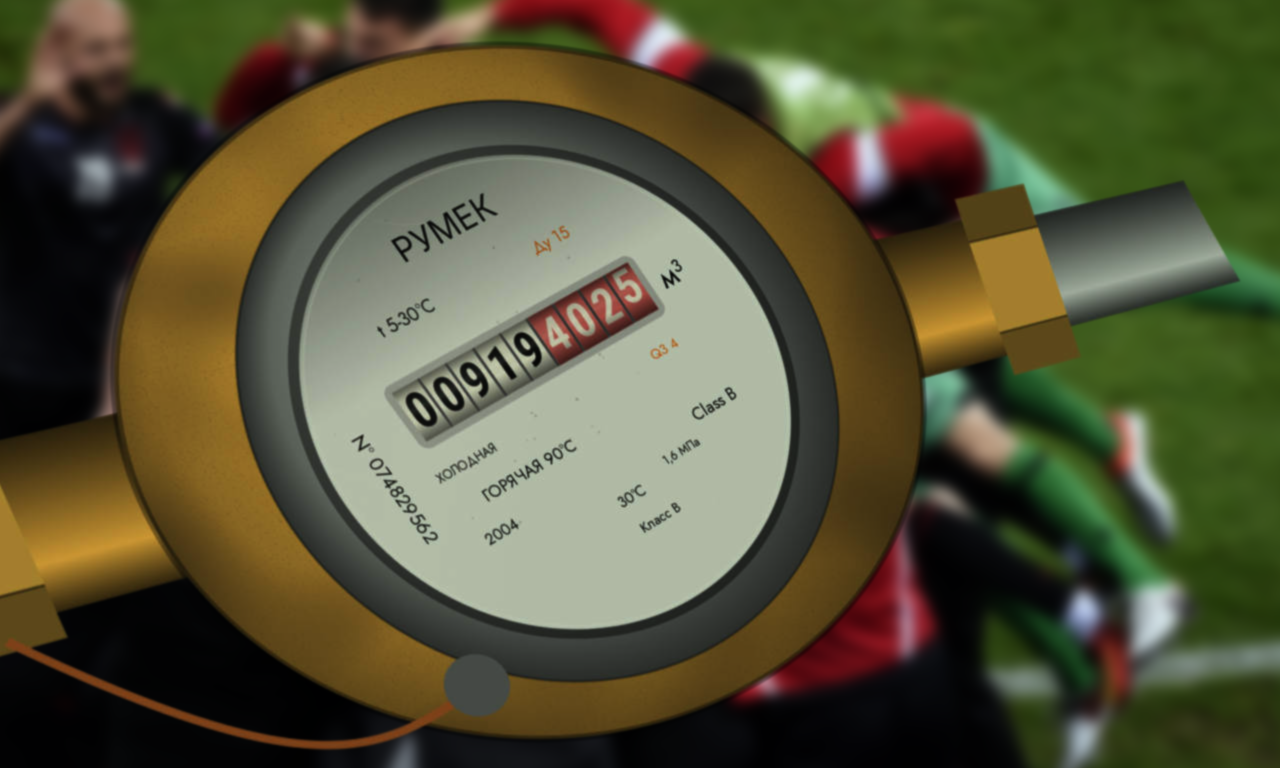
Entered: 919.4025 m³
